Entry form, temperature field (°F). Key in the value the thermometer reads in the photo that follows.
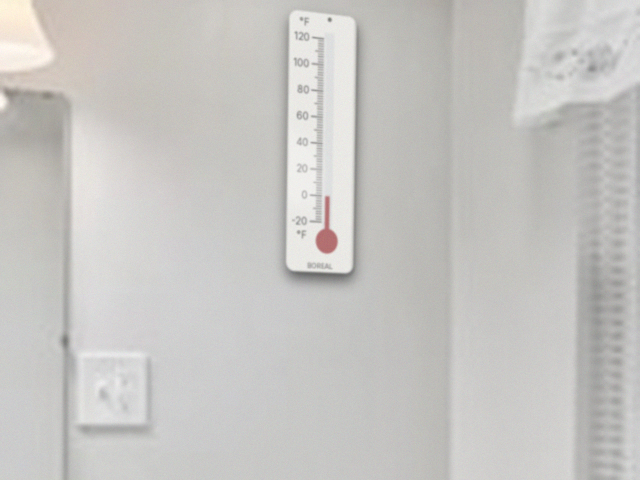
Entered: 0 °F
